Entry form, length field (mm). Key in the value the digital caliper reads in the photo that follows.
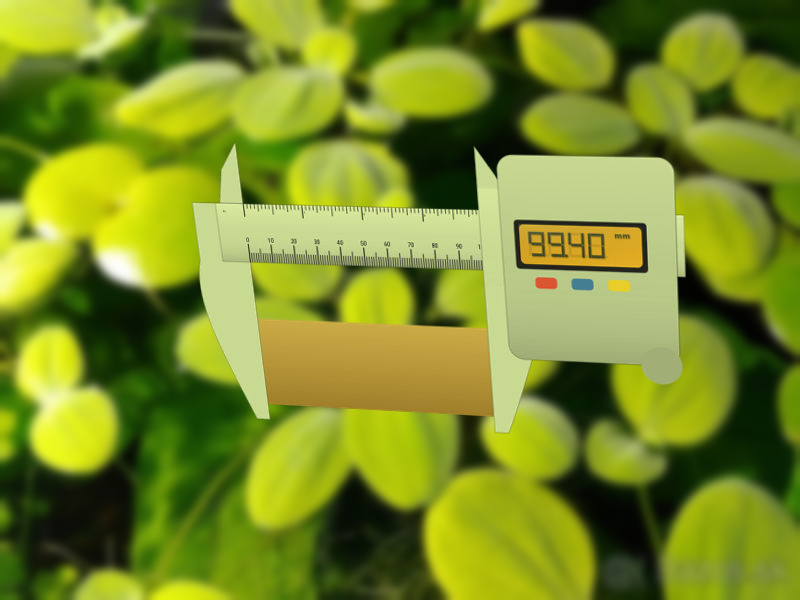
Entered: 99.40 mm
